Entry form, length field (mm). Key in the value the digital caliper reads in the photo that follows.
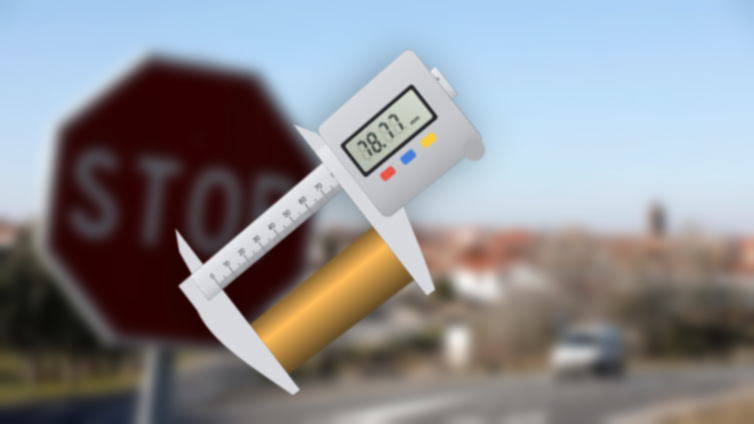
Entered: 78.77 mm
